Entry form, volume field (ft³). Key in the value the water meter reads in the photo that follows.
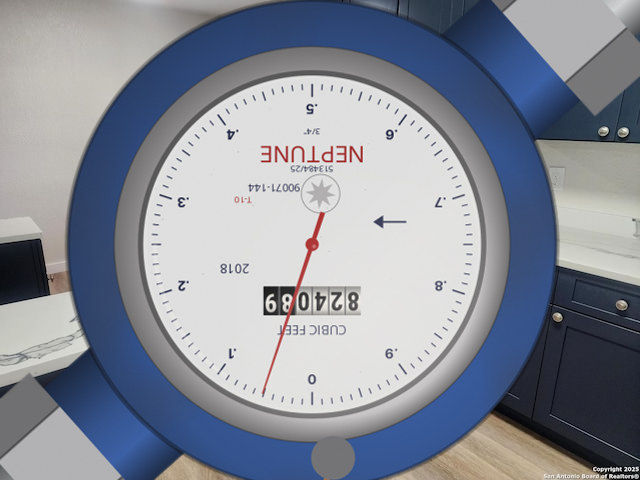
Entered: 824089.05 ft³
